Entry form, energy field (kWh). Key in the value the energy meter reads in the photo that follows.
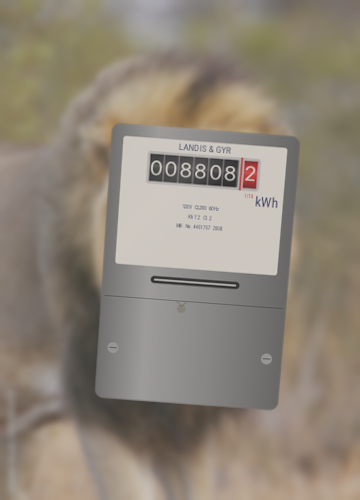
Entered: 8808.2 kWh
